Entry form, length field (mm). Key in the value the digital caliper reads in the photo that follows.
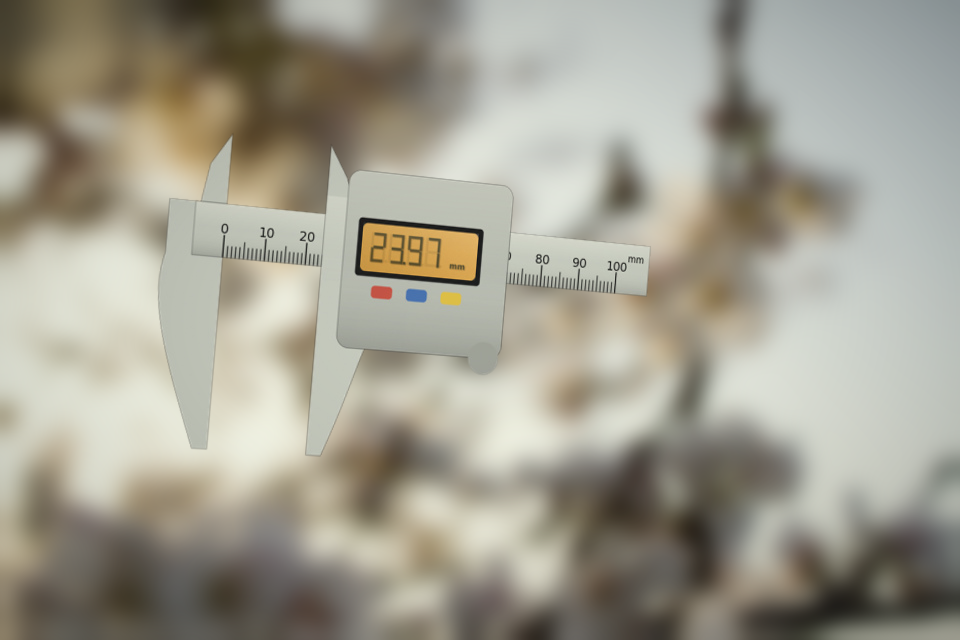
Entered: 23.97 mm
